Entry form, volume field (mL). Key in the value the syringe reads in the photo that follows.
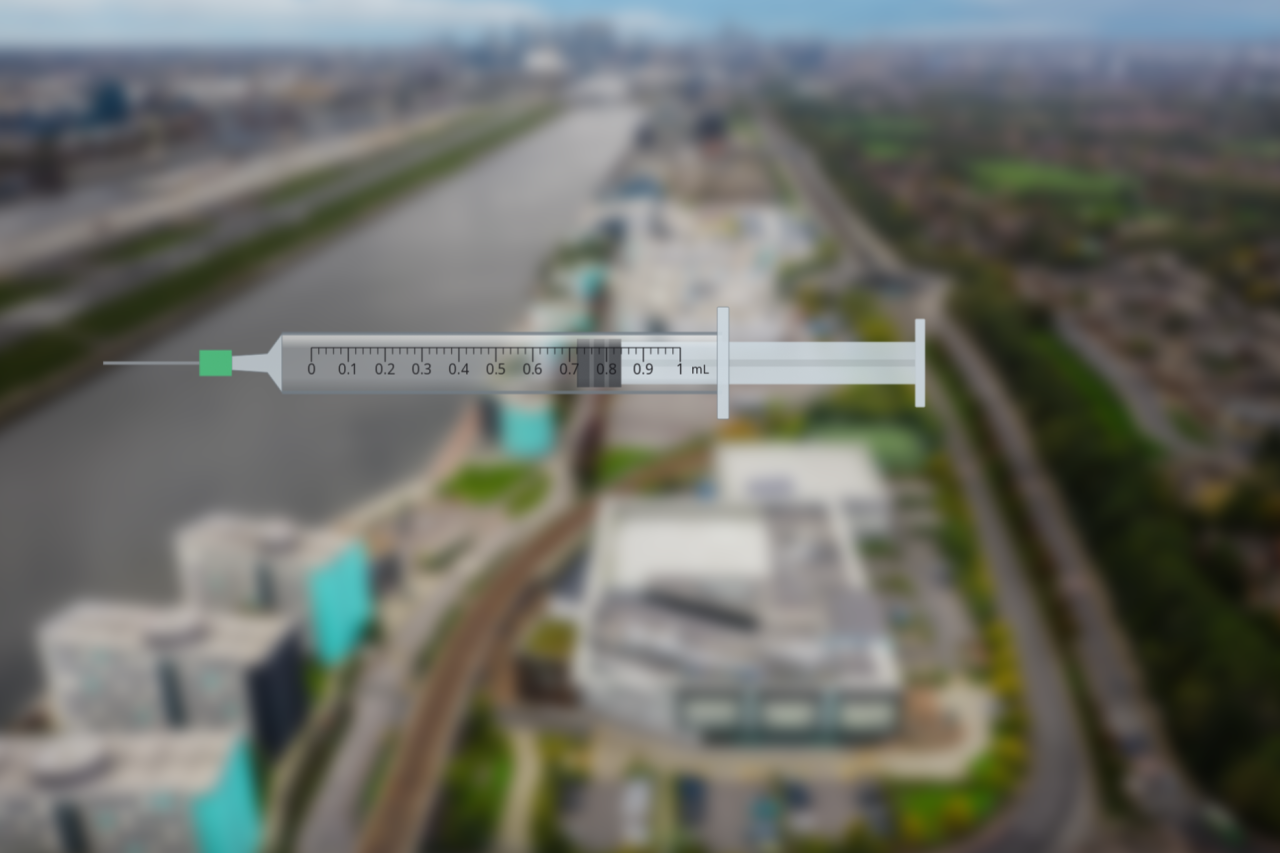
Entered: 0.72 mL
